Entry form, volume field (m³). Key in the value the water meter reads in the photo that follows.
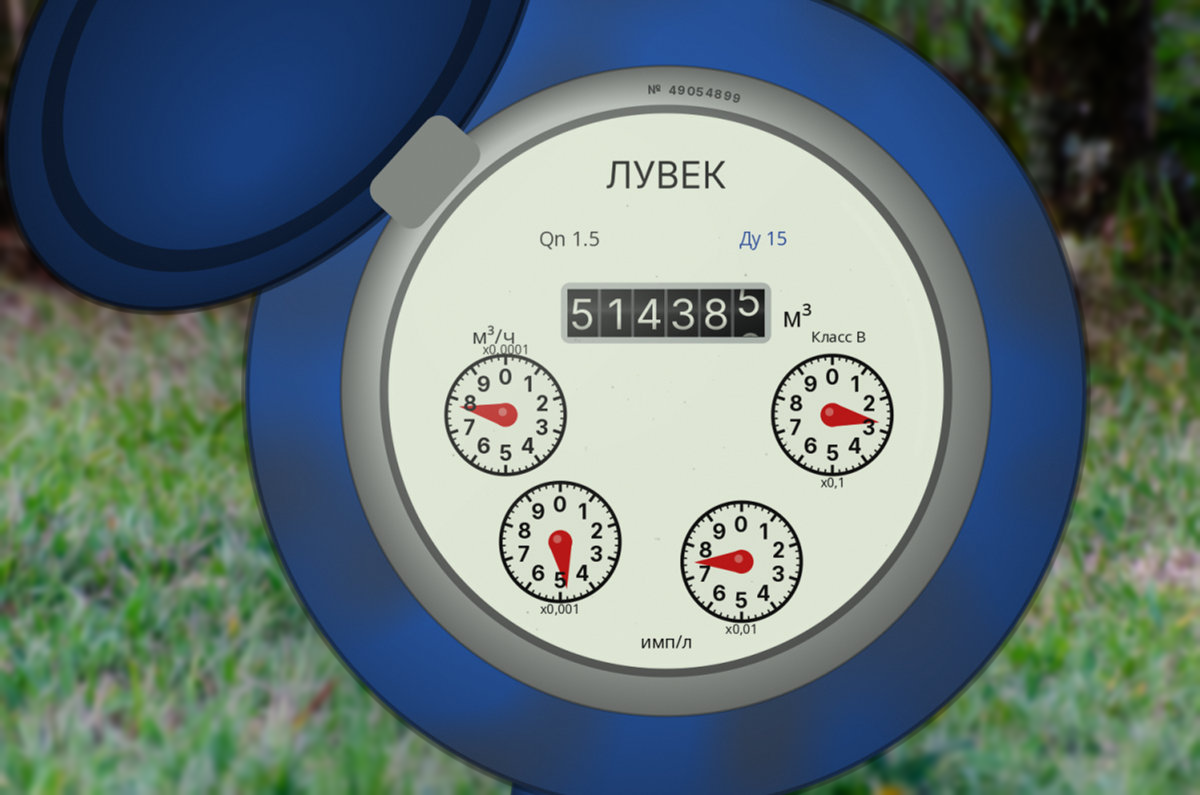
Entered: 514385.2747 m³
